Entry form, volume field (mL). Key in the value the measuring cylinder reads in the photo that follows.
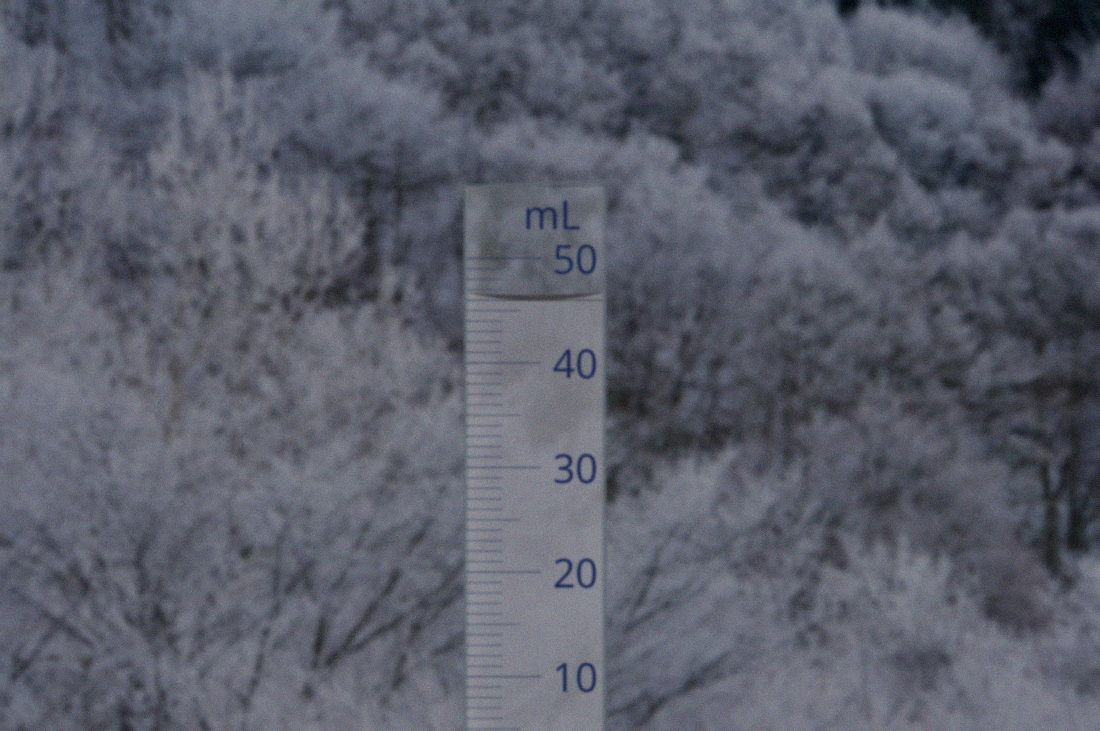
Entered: 46 mL
